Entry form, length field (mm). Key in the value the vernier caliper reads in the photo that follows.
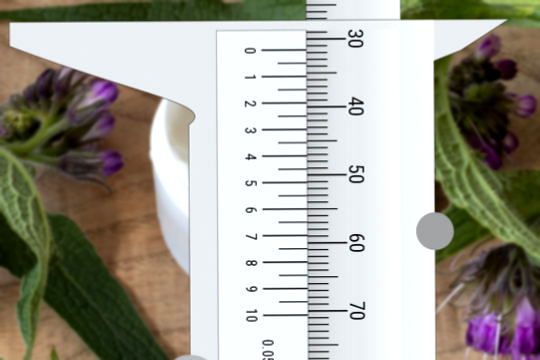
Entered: 31.6 mm
